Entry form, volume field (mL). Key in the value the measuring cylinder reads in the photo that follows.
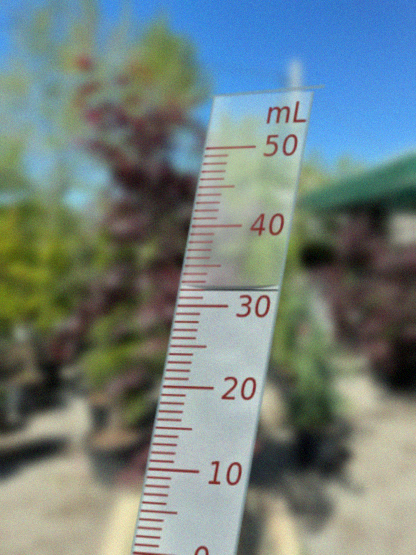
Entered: 32 mL
